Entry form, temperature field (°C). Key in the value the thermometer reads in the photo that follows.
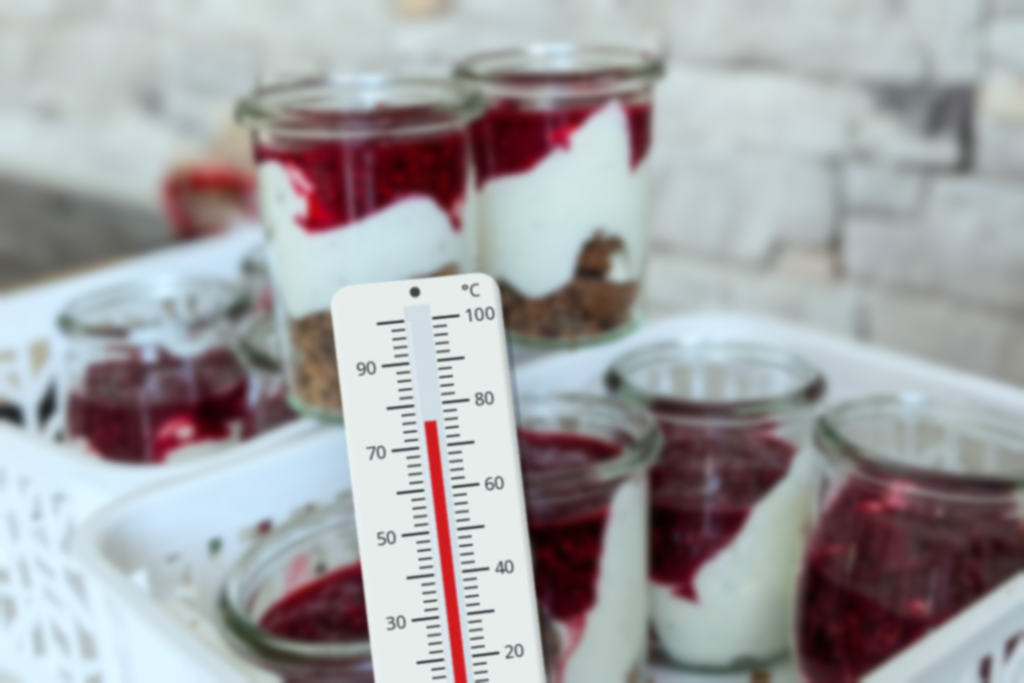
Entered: 76 °C
